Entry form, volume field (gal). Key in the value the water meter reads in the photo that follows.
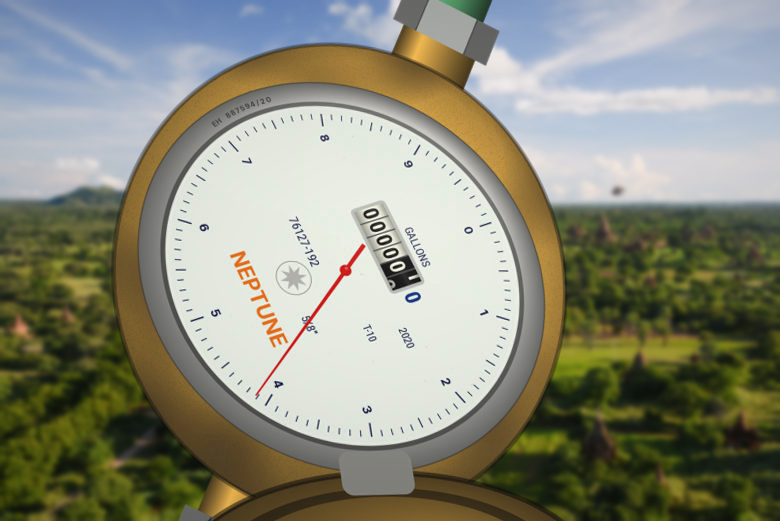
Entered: 14.1 gal
